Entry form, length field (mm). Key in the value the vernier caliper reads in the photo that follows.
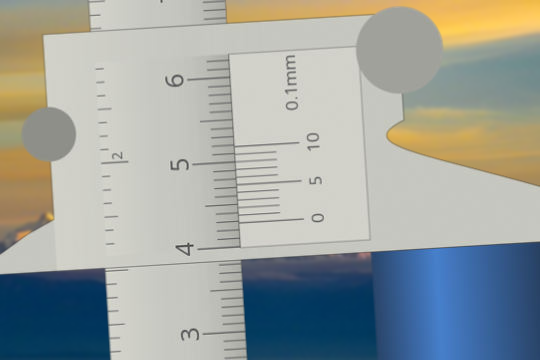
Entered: 42.8 mm
